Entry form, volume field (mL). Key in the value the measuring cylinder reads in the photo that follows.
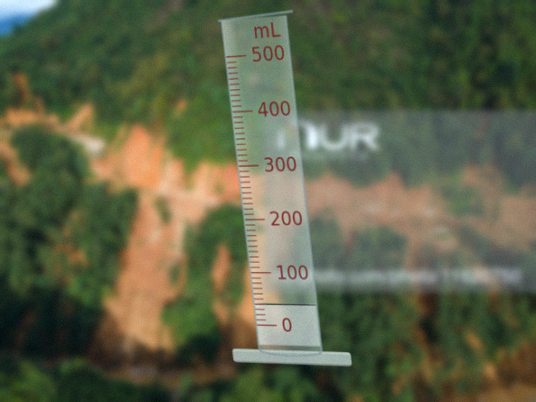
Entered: 40 mL
